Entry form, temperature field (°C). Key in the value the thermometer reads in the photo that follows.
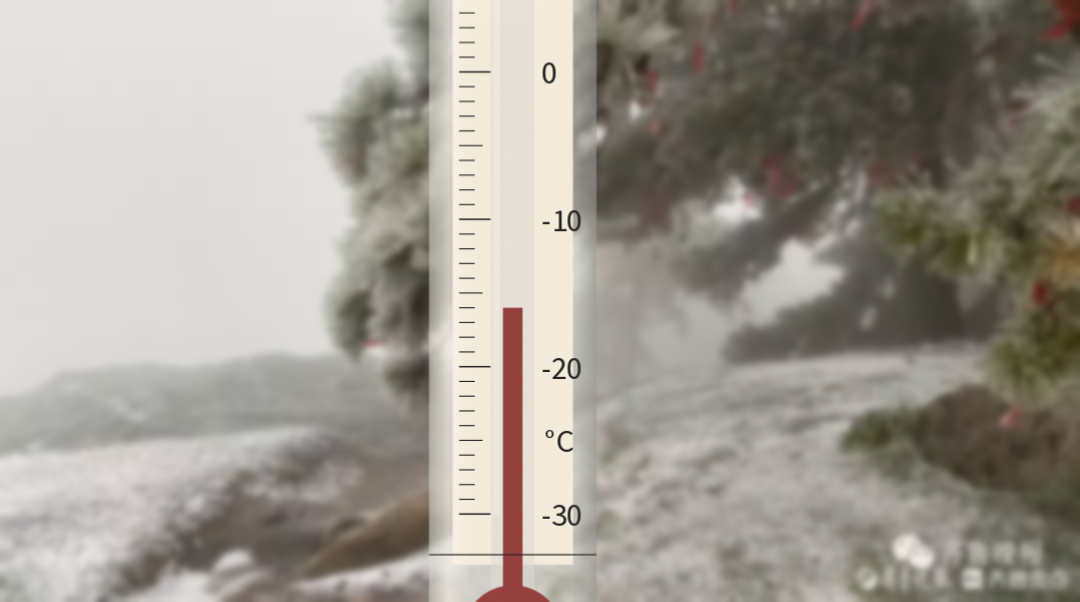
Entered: -16 °C
